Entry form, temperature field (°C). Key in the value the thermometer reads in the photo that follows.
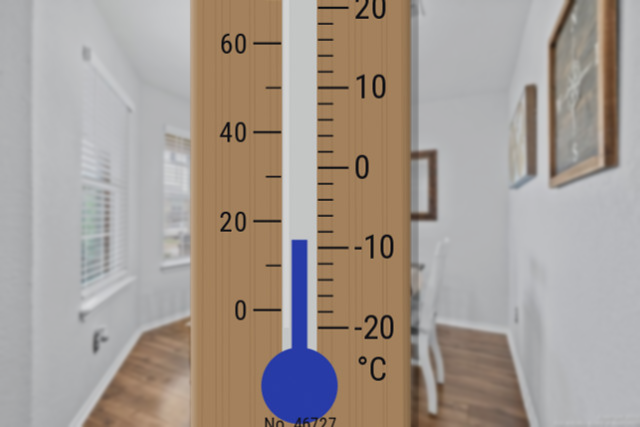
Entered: -9 °C
